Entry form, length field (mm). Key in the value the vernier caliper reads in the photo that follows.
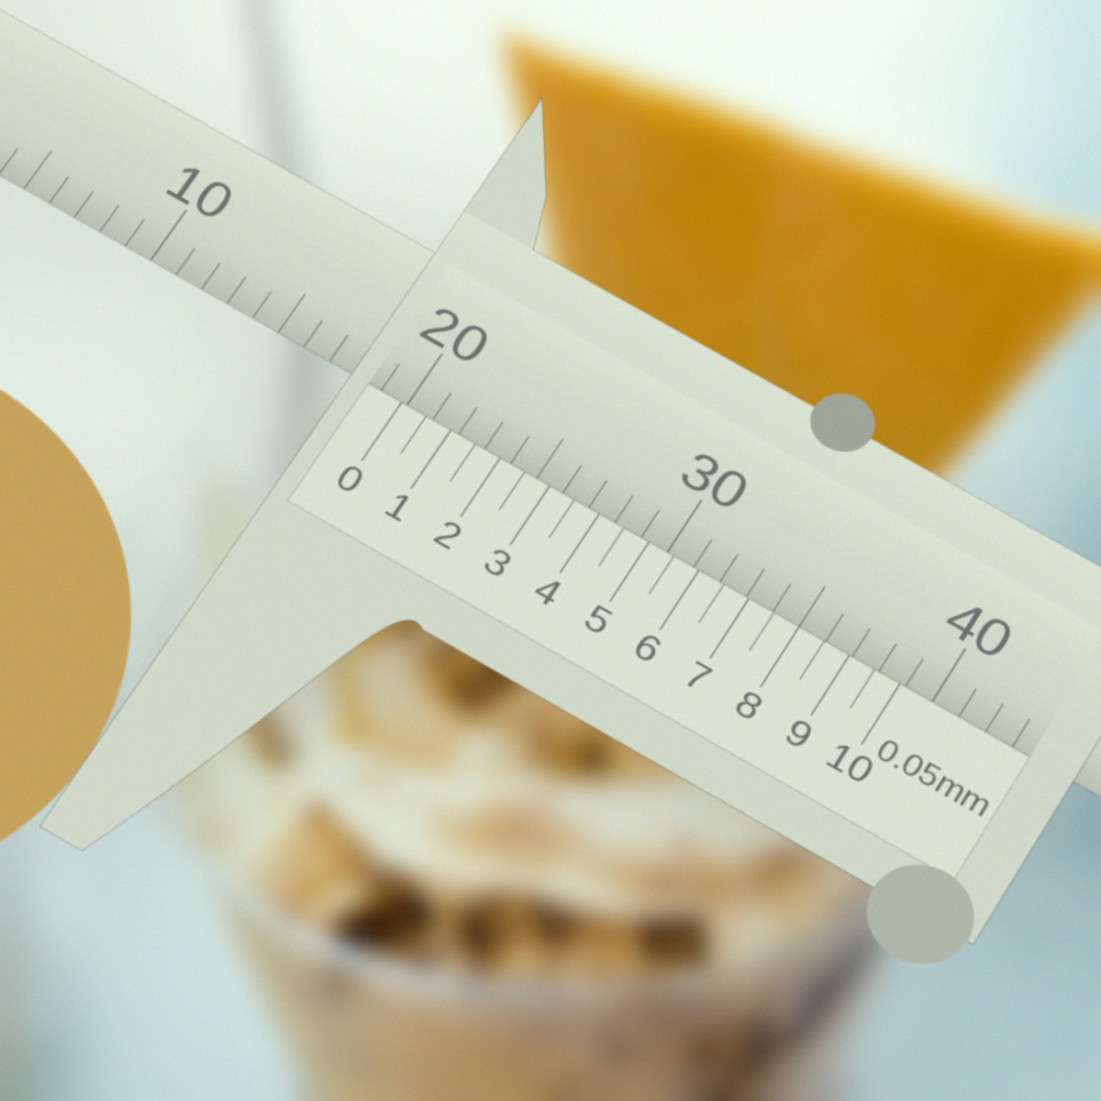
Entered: 19.80 mm
